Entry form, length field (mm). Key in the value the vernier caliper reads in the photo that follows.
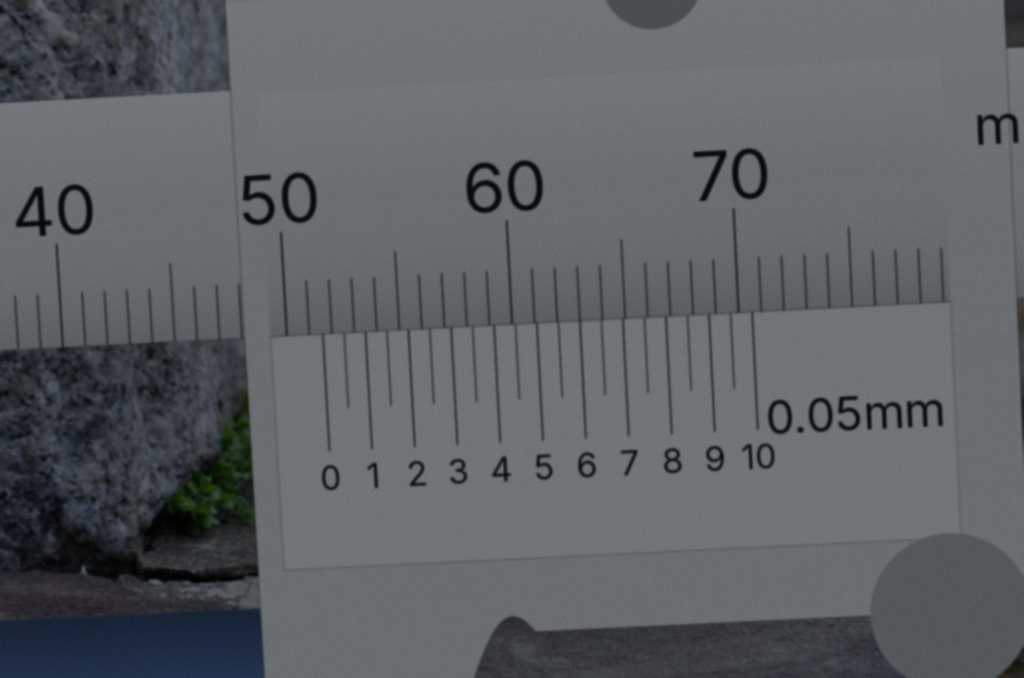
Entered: 51.6 mm
